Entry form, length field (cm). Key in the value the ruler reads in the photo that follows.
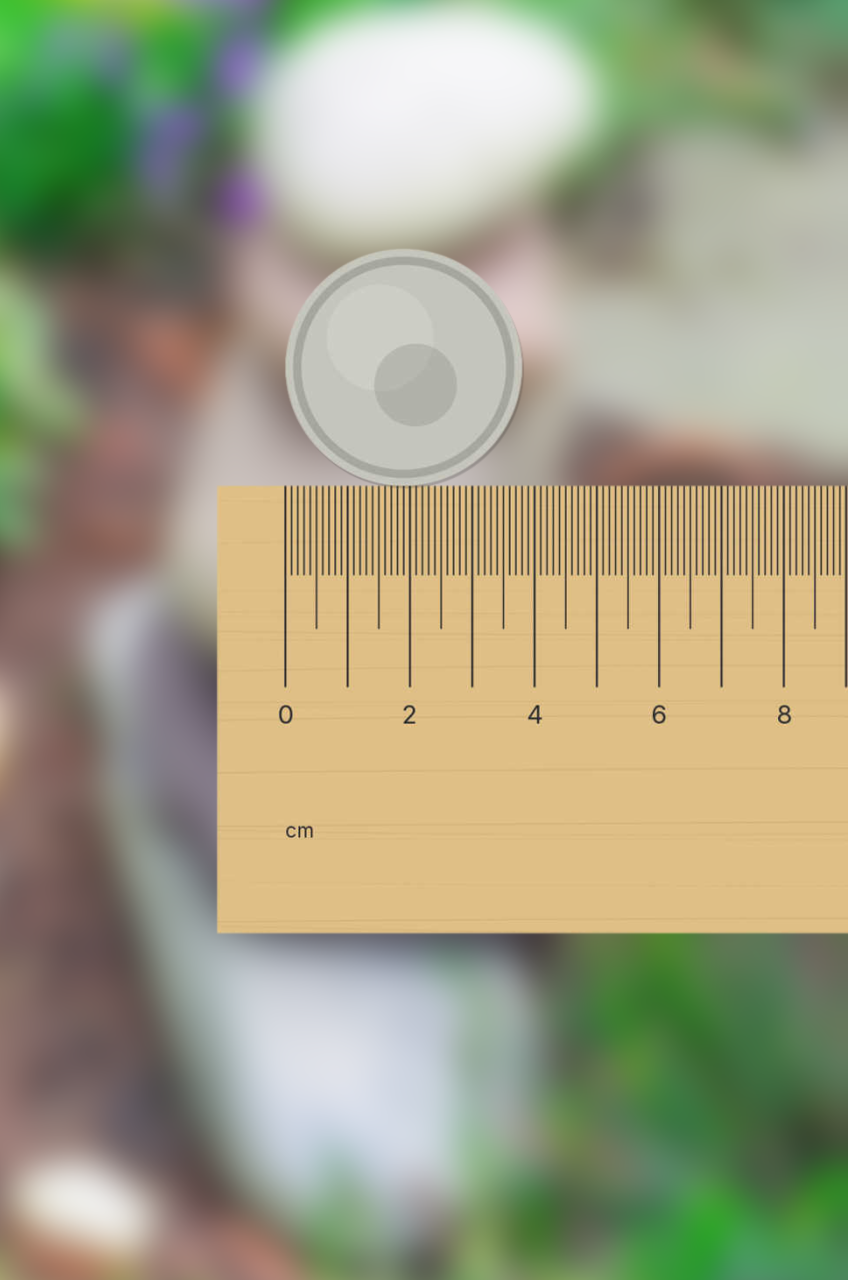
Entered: 3.8 cm
